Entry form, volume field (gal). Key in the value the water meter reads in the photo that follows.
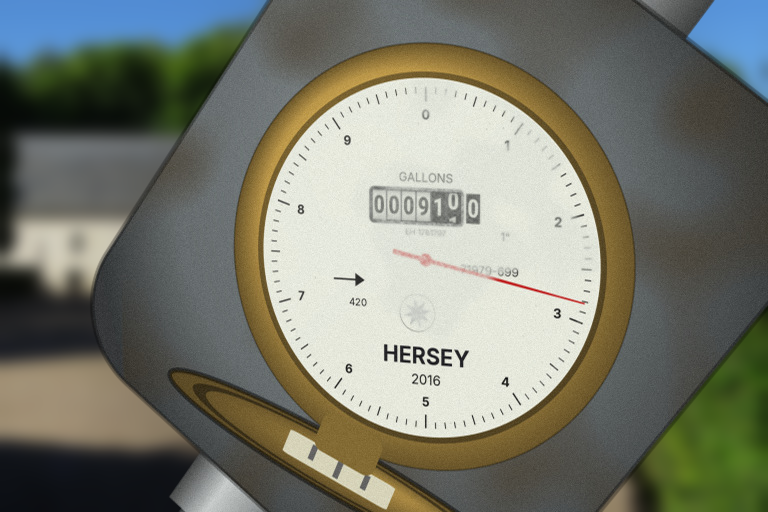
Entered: 9102.8 gal
